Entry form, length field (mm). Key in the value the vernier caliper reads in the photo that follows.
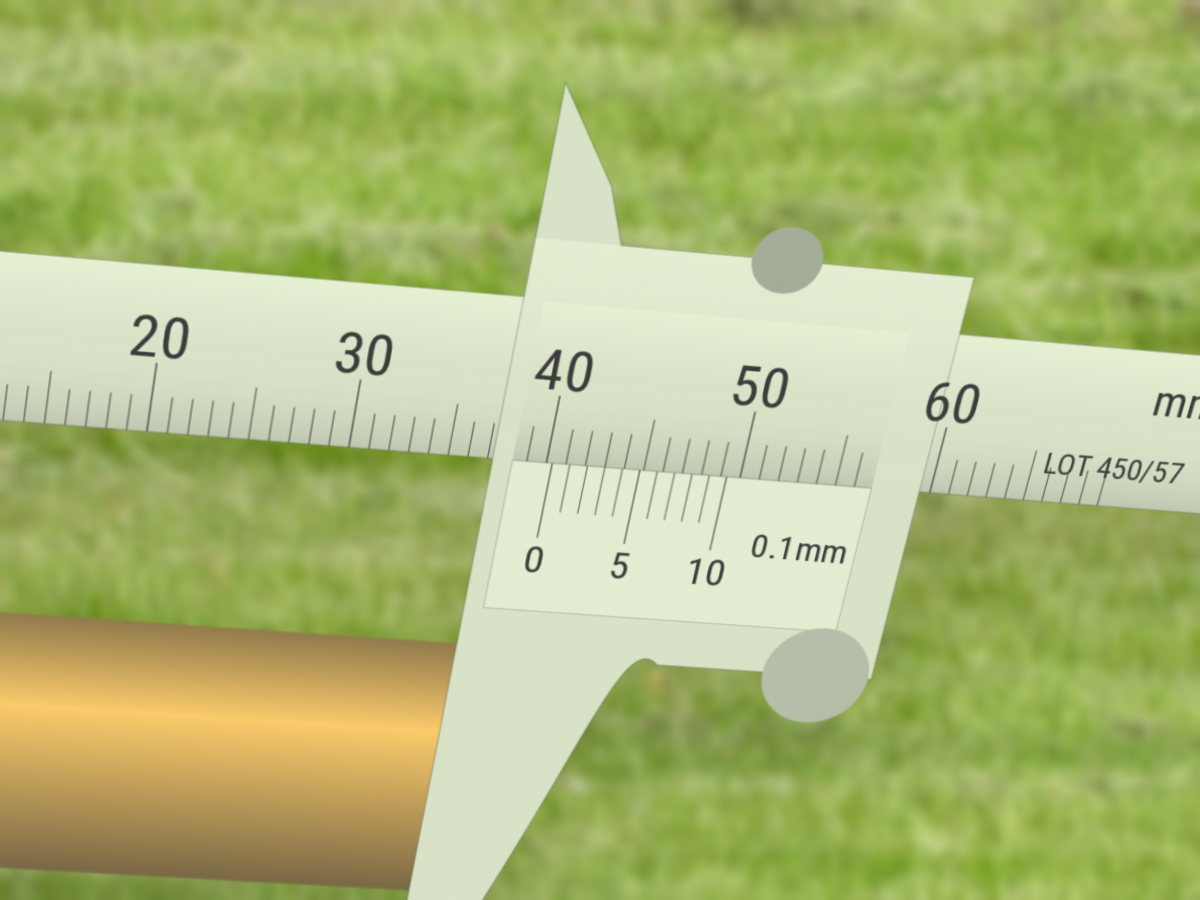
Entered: 40.3 mm
